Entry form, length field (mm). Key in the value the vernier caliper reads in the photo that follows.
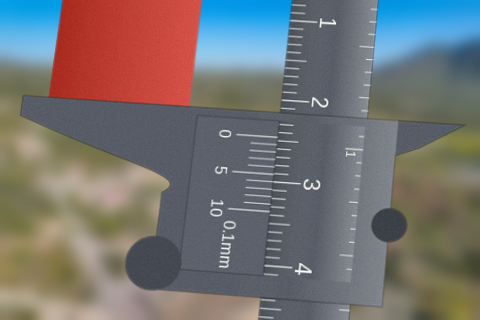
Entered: 24.6 mm
